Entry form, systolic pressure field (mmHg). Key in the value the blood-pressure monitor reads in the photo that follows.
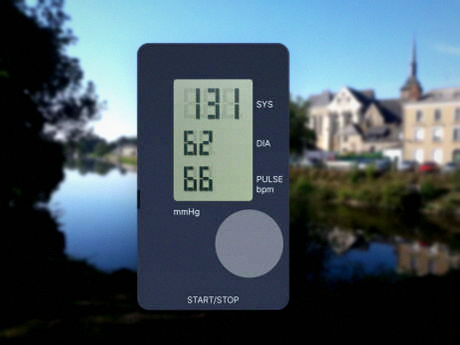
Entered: 131 mmHg
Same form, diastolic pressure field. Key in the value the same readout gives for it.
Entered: 62 mmHg
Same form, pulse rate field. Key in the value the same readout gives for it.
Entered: 66 bpm
